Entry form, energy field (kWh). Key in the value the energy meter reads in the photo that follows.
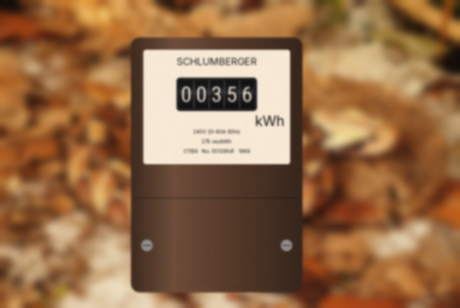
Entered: 356 kWh
